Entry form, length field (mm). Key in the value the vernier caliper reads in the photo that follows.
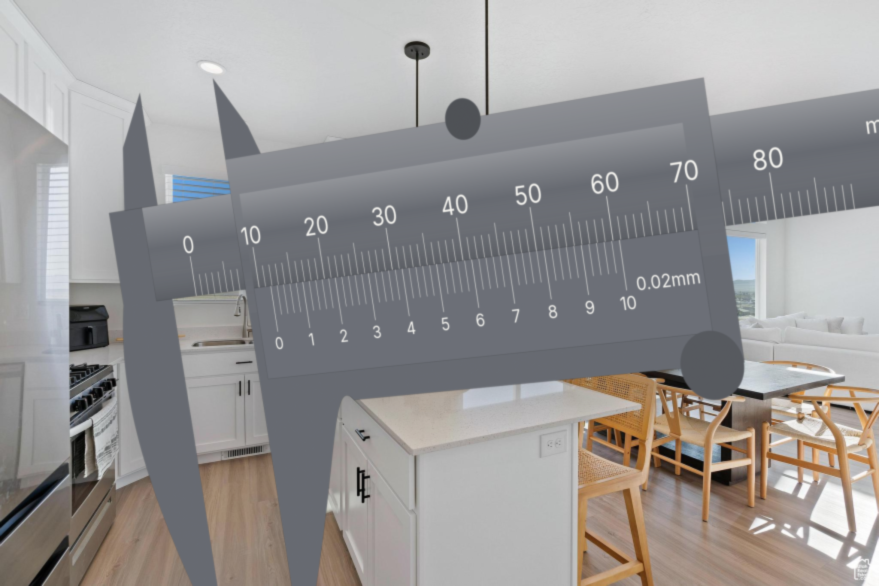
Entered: 11.8 mm
